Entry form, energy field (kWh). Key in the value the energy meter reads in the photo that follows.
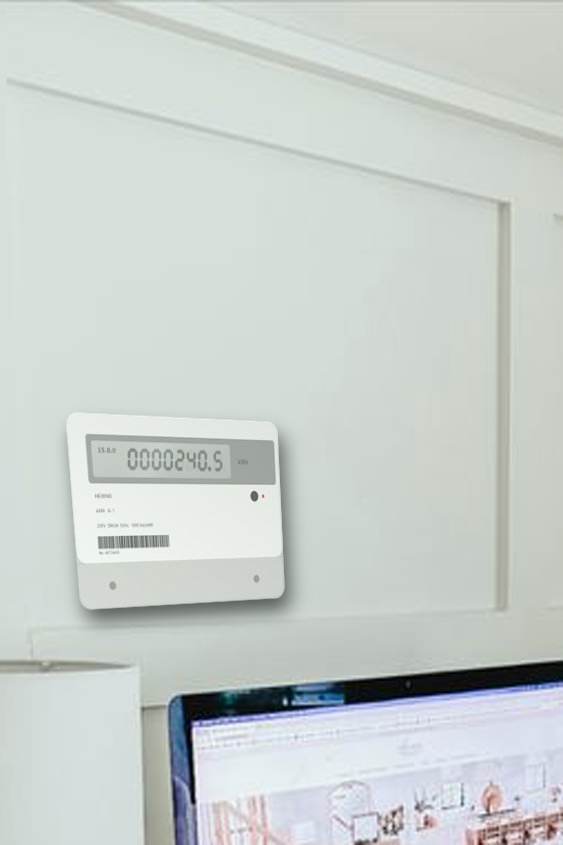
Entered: 240.5 kWh
